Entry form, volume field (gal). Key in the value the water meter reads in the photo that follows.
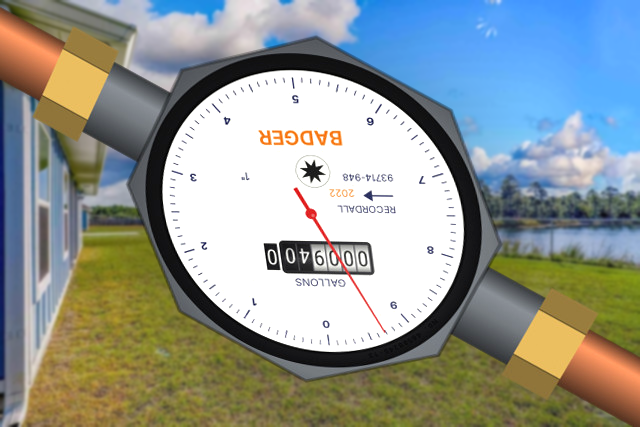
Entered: 9399.3 gal
